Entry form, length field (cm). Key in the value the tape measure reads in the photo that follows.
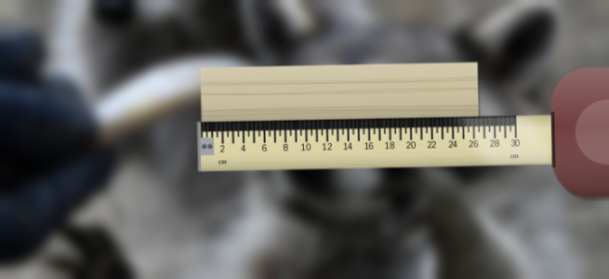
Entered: 26.5 cm
